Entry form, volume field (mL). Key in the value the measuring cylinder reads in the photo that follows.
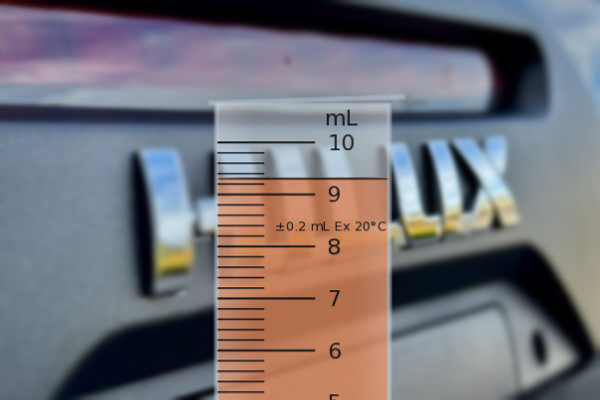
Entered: 9.3 mL
